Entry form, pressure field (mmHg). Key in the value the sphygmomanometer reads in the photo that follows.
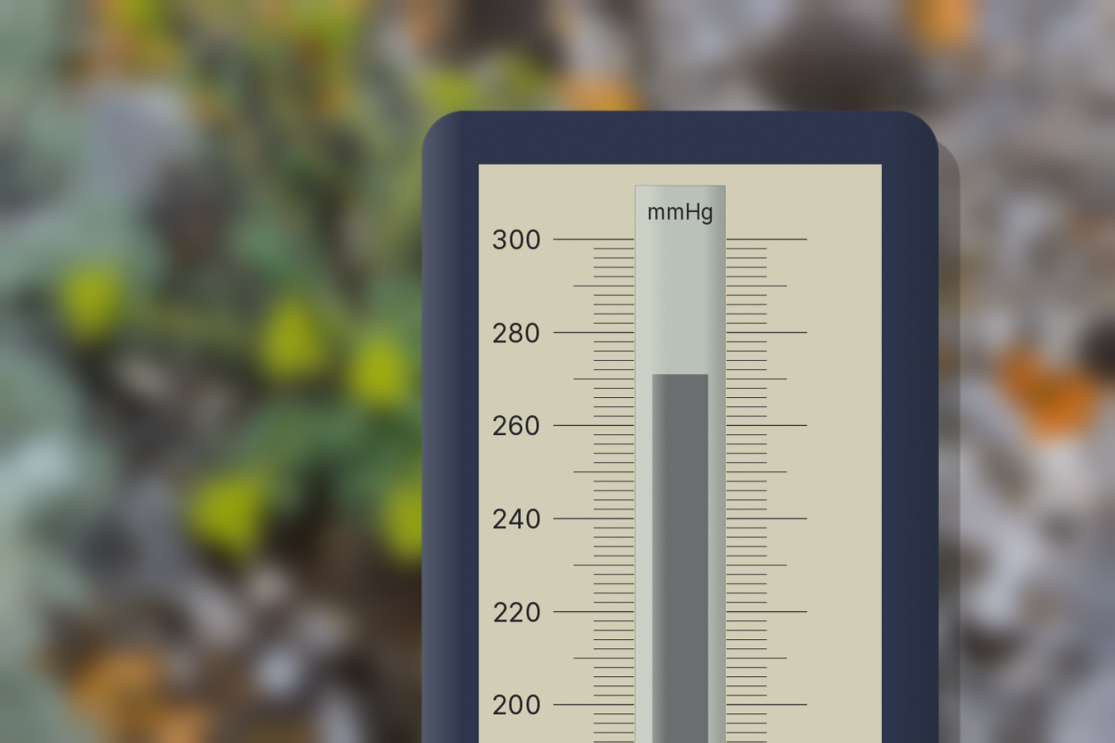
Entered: 271 mmHg
